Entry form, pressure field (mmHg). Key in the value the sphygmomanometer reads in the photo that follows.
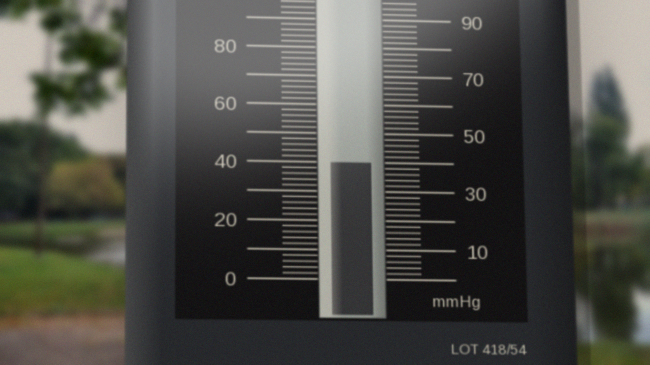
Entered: 40 mmHg
